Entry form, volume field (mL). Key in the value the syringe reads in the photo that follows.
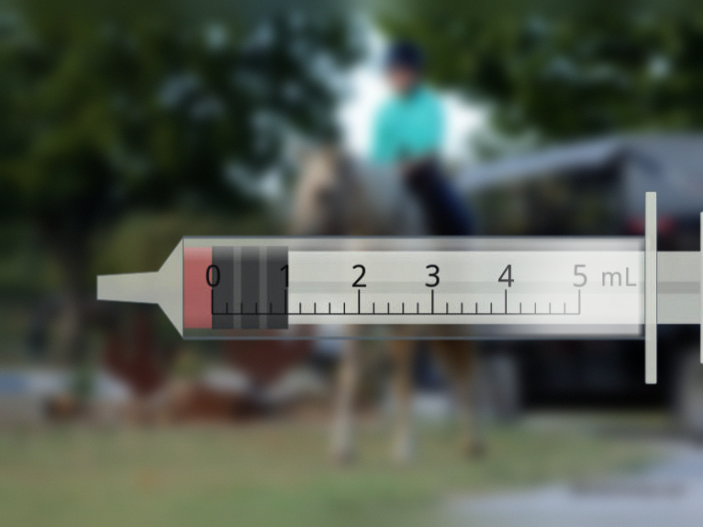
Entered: 0 mL
